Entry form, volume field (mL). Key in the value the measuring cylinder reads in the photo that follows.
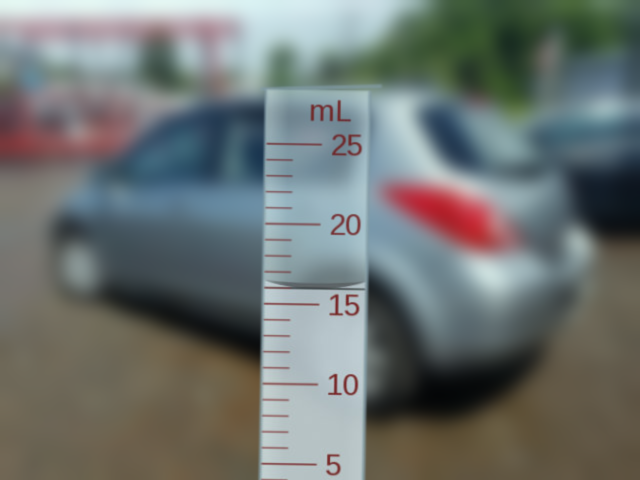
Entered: 16 mL
